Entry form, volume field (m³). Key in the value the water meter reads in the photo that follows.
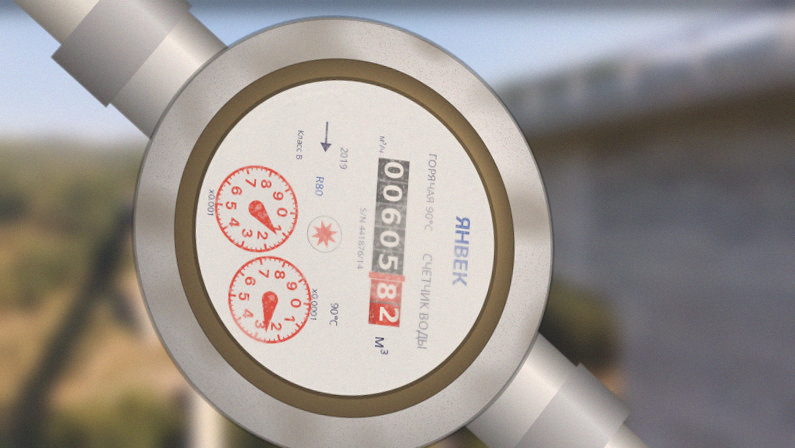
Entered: 605.8212 m³
